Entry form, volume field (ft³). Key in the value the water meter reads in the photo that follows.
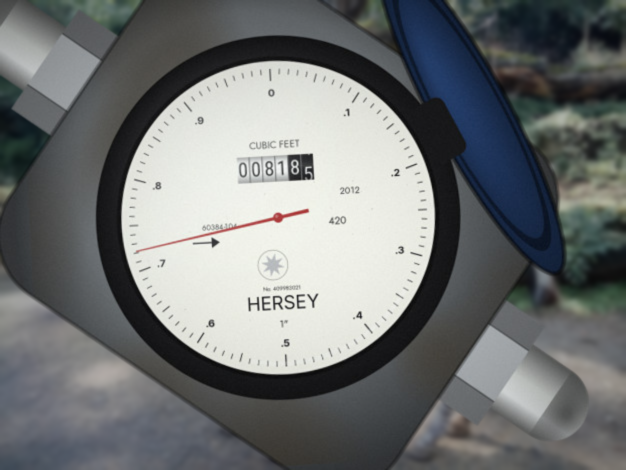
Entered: 8184.72 ft³
